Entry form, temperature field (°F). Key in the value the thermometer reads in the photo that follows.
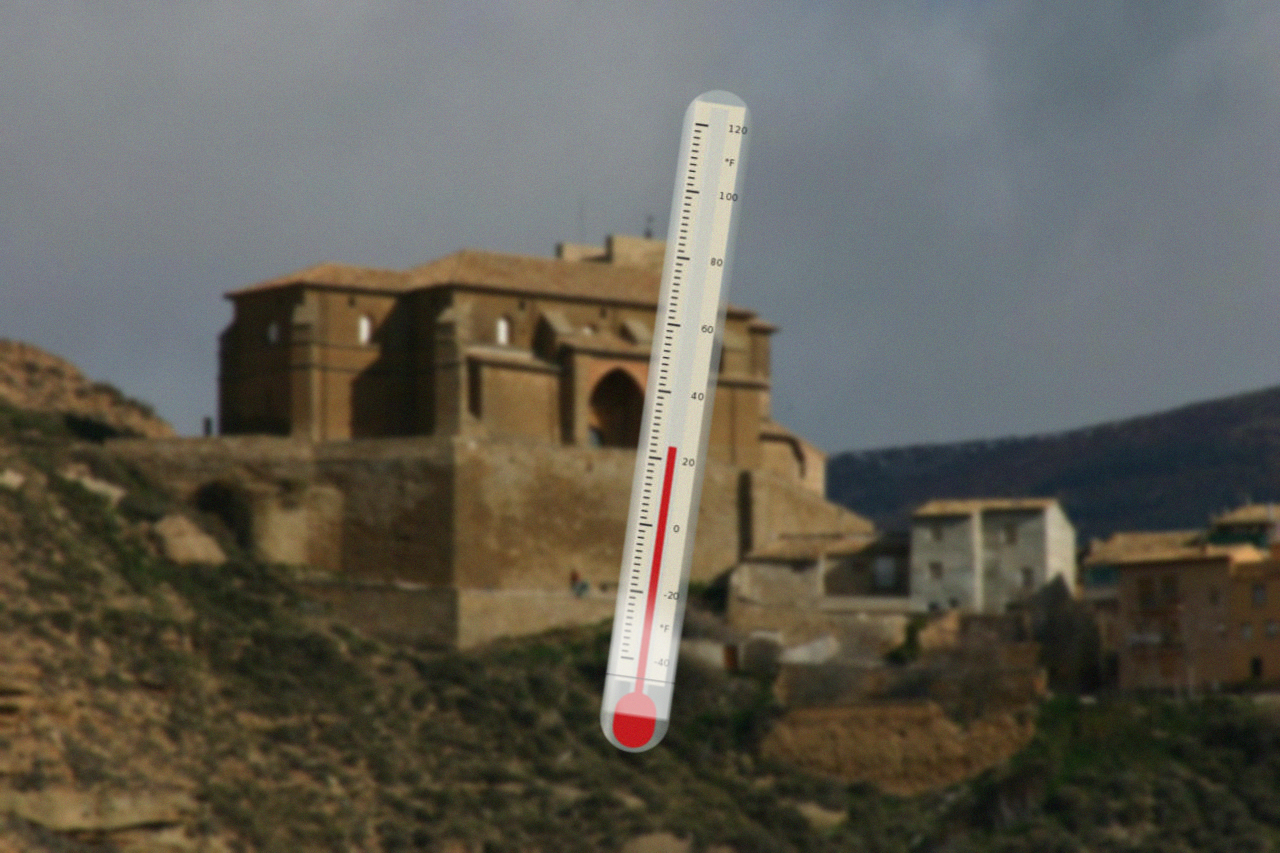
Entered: 24 °F
